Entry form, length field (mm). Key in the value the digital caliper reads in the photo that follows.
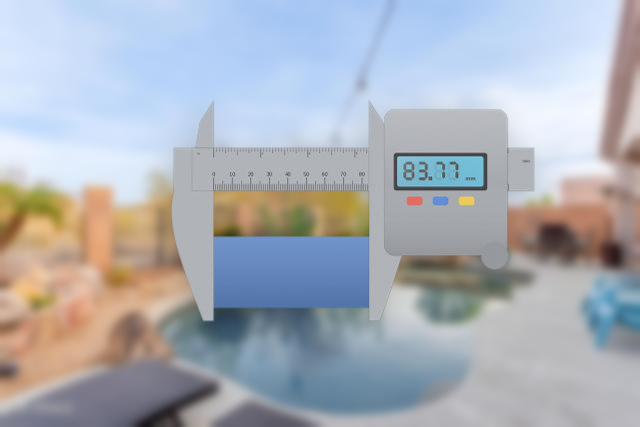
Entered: 83.77 mm
